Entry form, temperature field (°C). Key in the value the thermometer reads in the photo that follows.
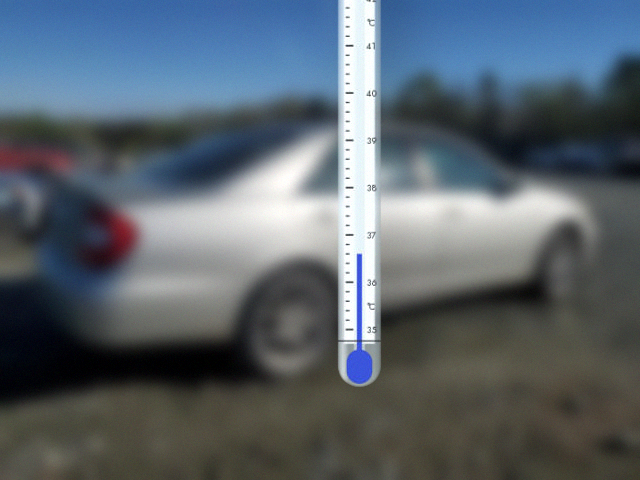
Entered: 36.6 °C
